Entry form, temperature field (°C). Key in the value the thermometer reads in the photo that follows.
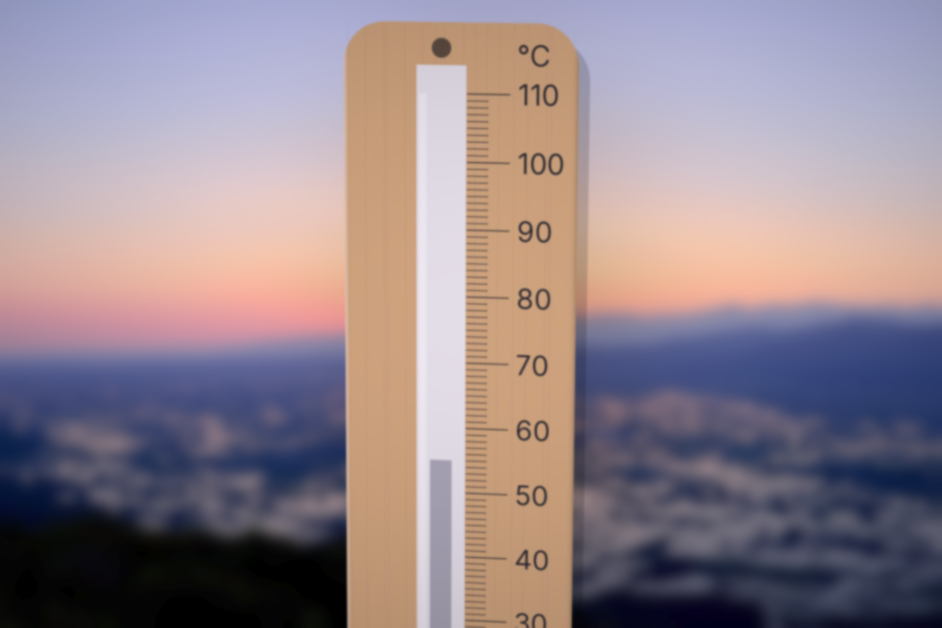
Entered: 55 °C
